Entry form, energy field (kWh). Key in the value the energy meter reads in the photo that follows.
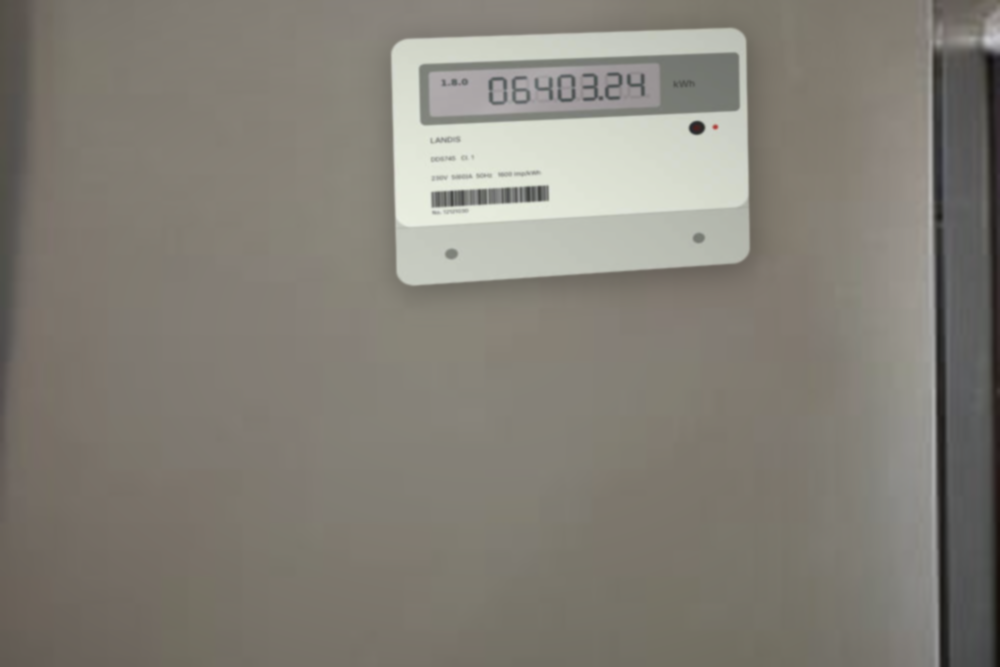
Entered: 6403.24 kWh
